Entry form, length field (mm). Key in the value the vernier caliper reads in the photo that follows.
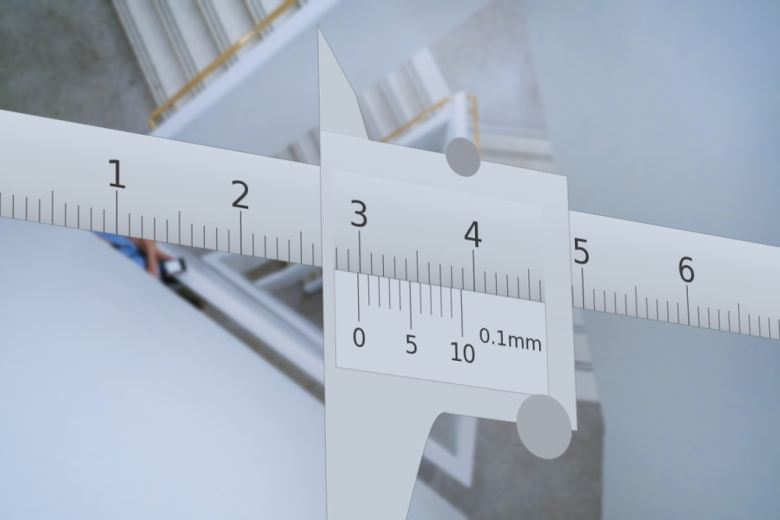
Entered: 29.8 mm
